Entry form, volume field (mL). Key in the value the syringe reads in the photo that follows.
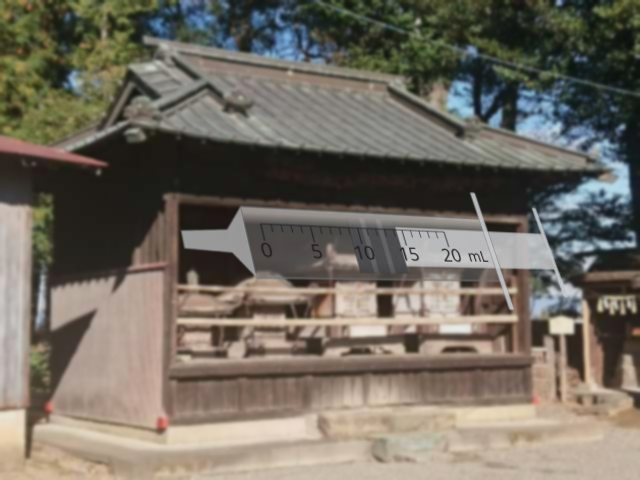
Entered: 9 mL
